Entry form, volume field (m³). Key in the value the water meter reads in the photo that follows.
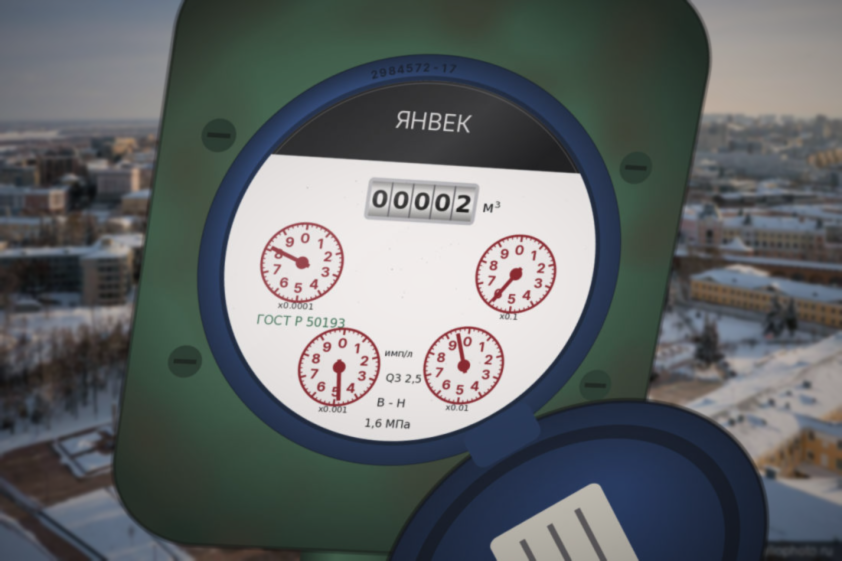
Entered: 2.5948 m³
